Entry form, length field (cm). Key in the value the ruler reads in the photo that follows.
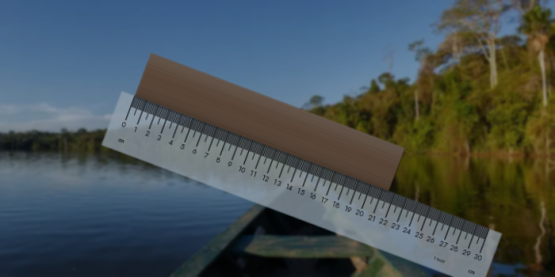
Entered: 21.5 cm
